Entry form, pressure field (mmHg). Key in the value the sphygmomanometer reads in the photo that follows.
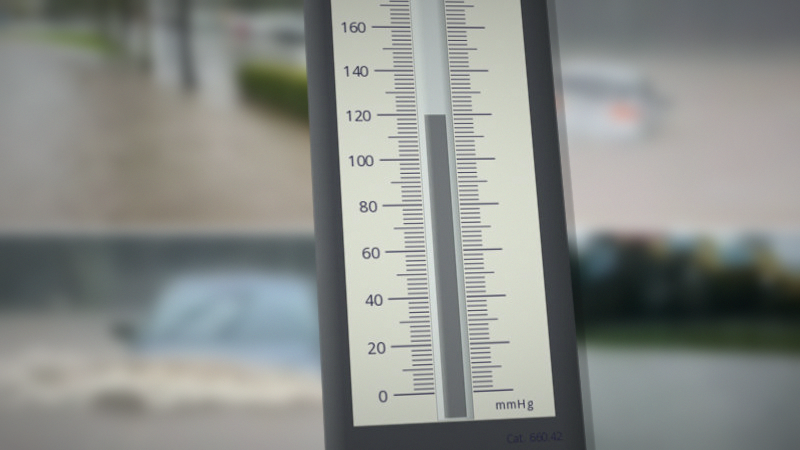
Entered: 120 mmHg
